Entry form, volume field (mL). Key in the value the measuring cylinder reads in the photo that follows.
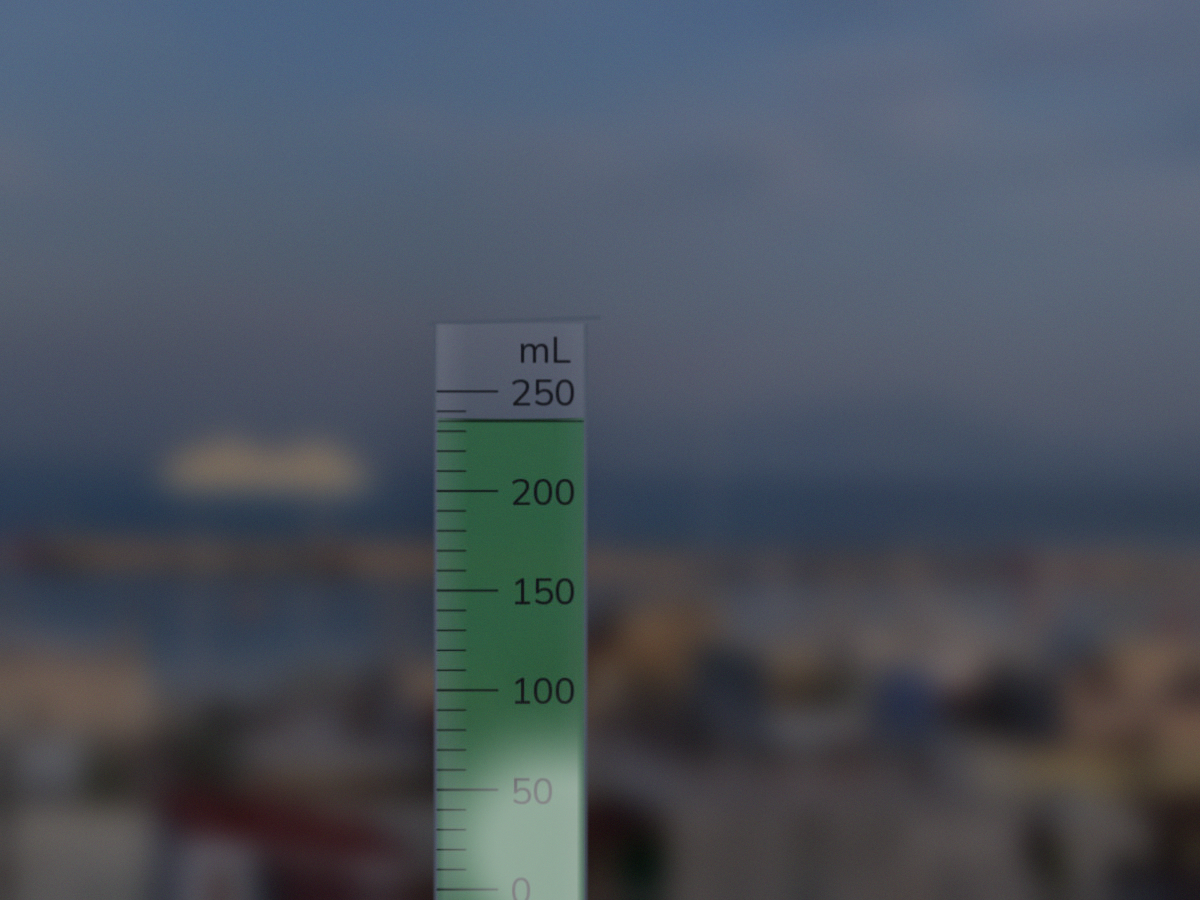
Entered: 235 mL
